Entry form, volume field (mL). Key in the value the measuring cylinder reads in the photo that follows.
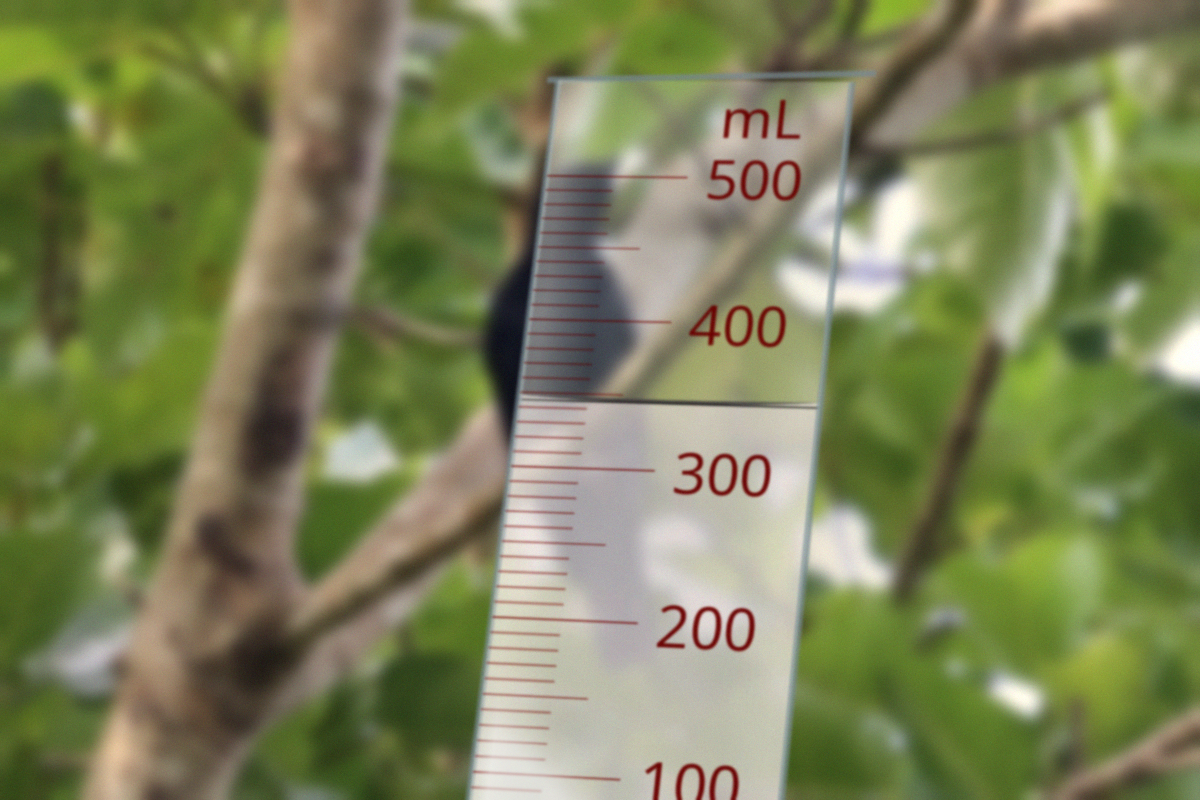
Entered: 345 mL
